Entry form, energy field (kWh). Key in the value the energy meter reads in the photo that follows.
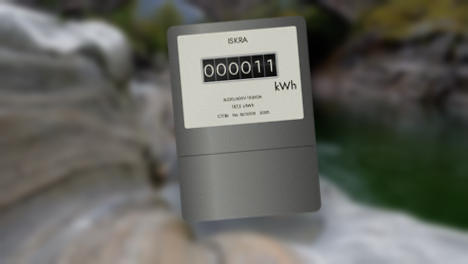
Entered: 11 kWh
